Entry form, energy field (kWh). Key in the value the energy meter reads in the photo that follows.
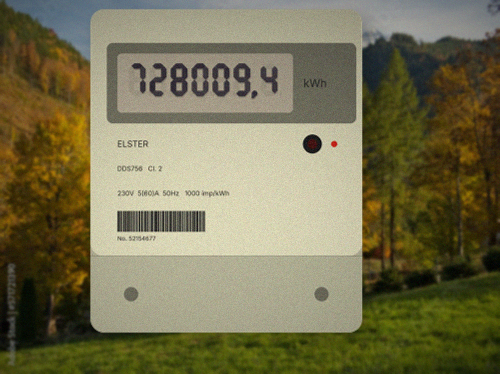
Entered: 728009.4 kWh
